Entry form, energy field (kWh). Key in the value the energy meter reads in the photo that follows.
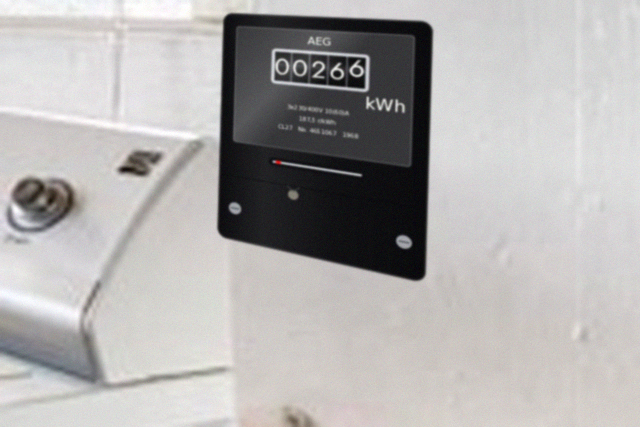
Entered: 266 kWh
